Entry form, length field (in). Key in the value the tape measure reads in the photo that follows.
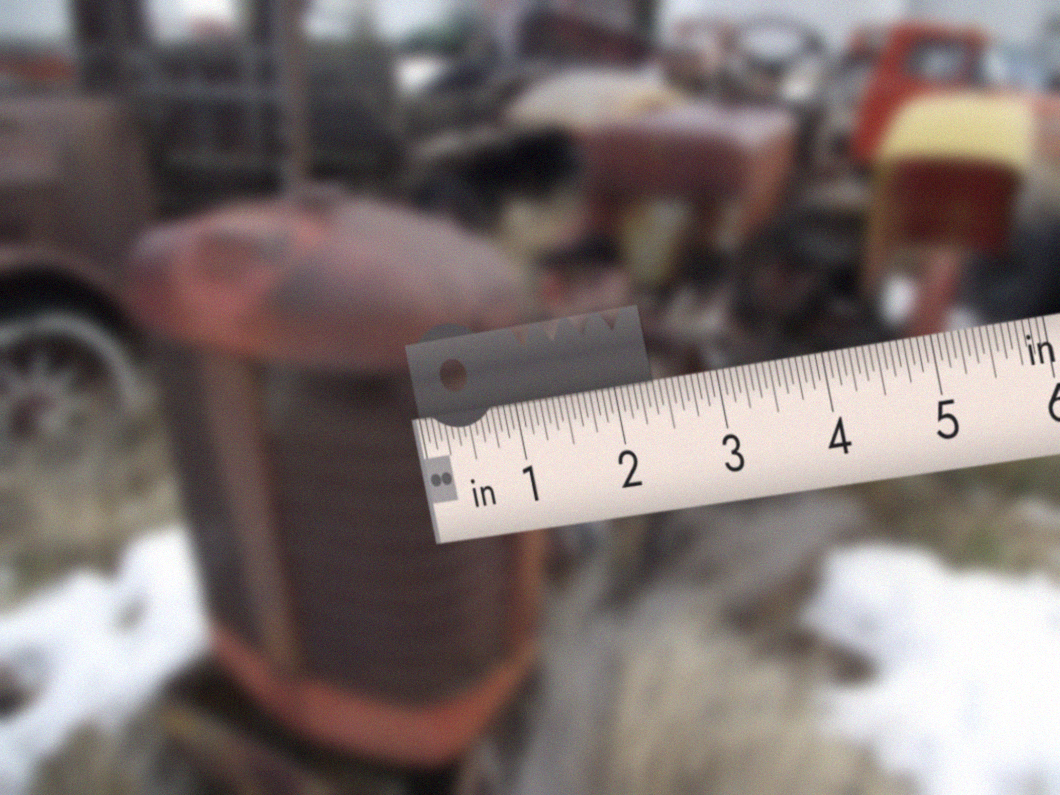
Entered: 2.375 in
